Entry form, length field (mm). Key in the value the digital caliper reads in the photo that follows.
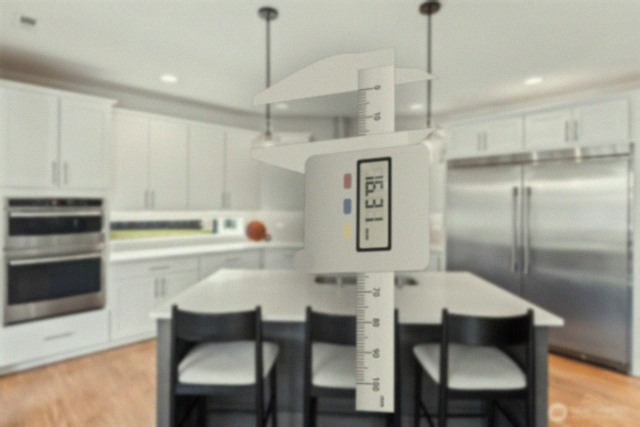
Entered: 16.31 mm
